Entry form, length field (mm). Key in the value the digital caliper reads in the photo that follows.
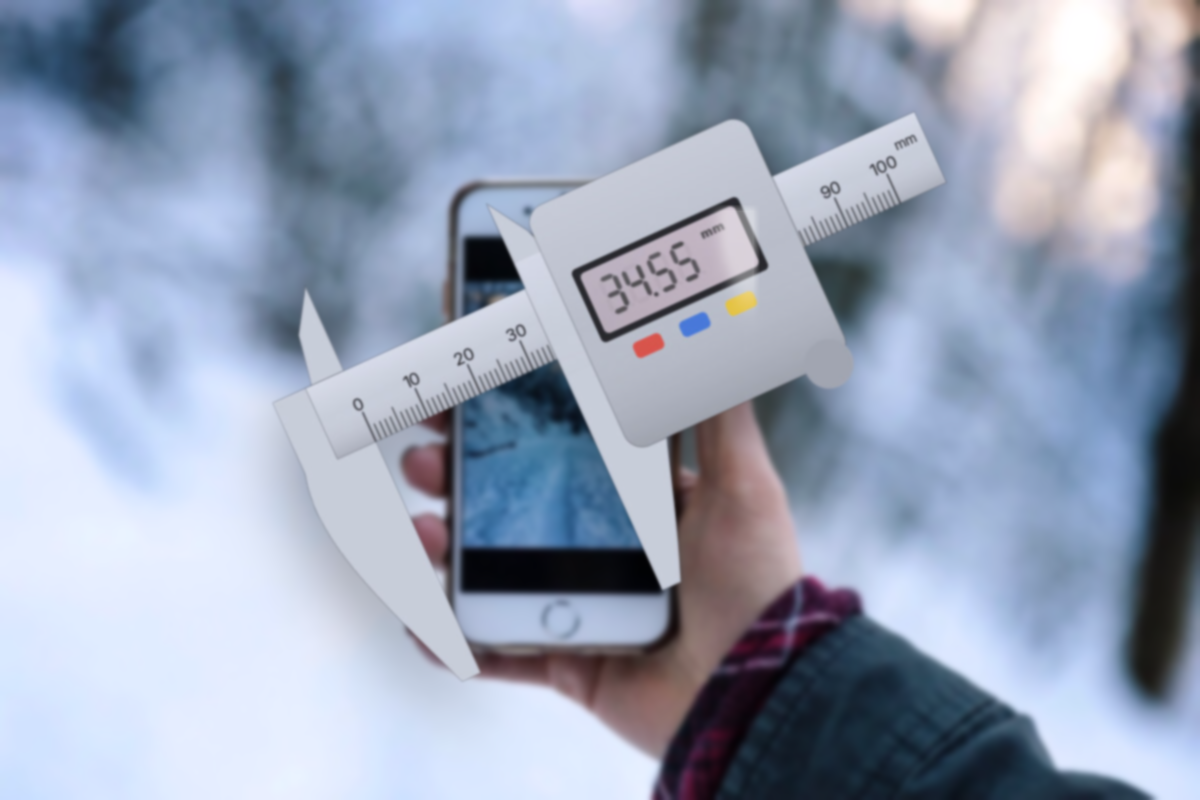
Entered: 34.55 mm
